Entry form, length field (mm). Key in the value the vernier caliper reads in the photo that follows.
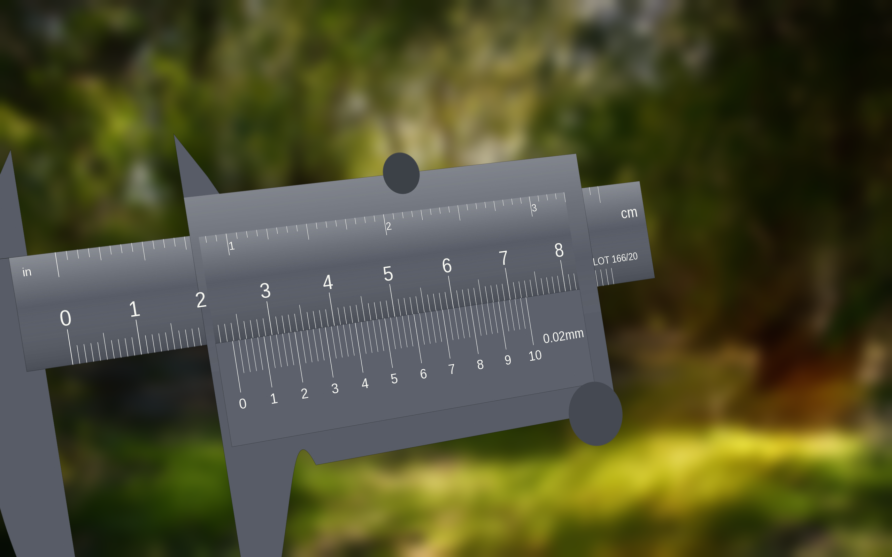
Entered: 23.8 mm
